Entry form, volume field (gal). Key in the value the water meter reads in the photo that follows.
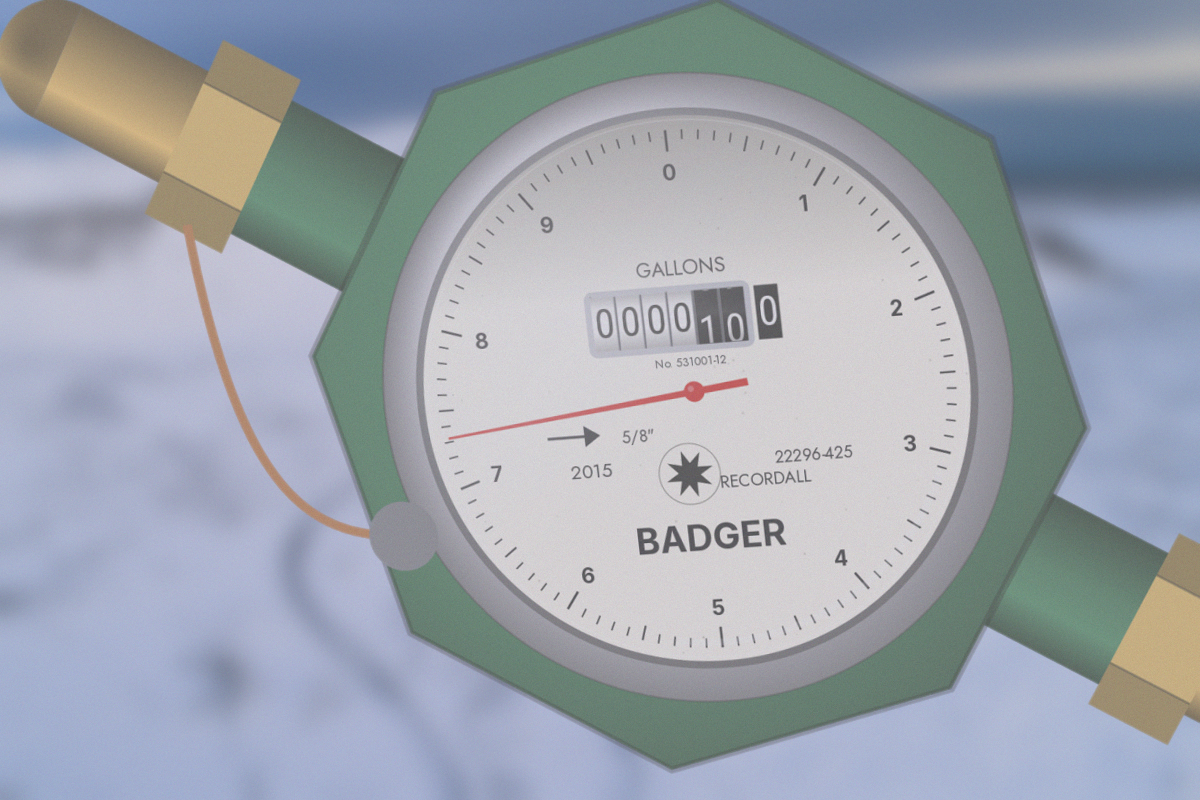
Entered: 97.3 gal
